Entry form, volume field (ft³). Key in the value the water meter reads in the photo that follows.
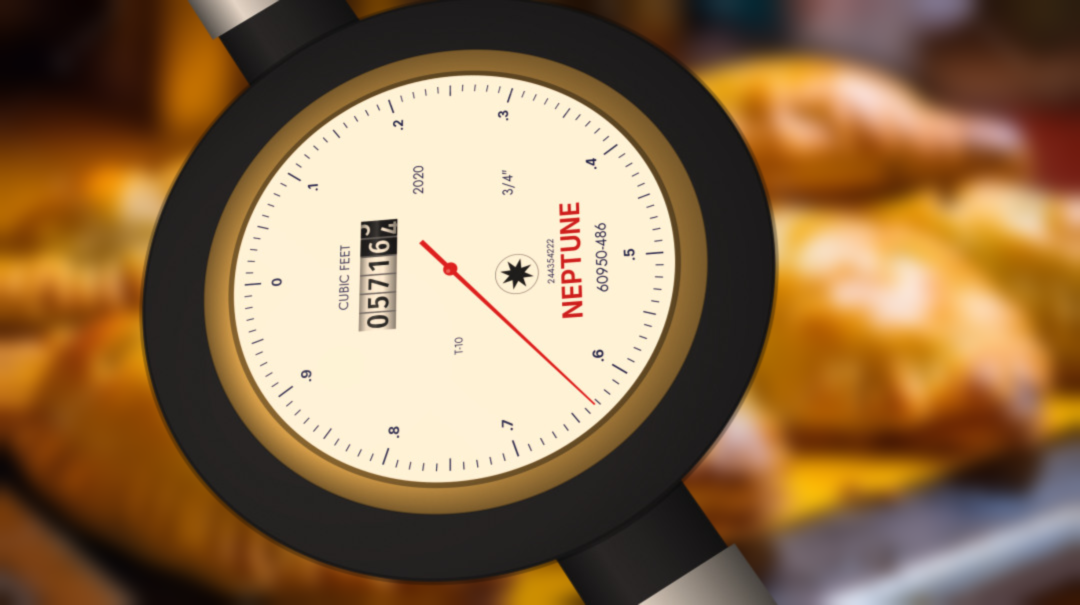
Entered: 57163.63 ft³
